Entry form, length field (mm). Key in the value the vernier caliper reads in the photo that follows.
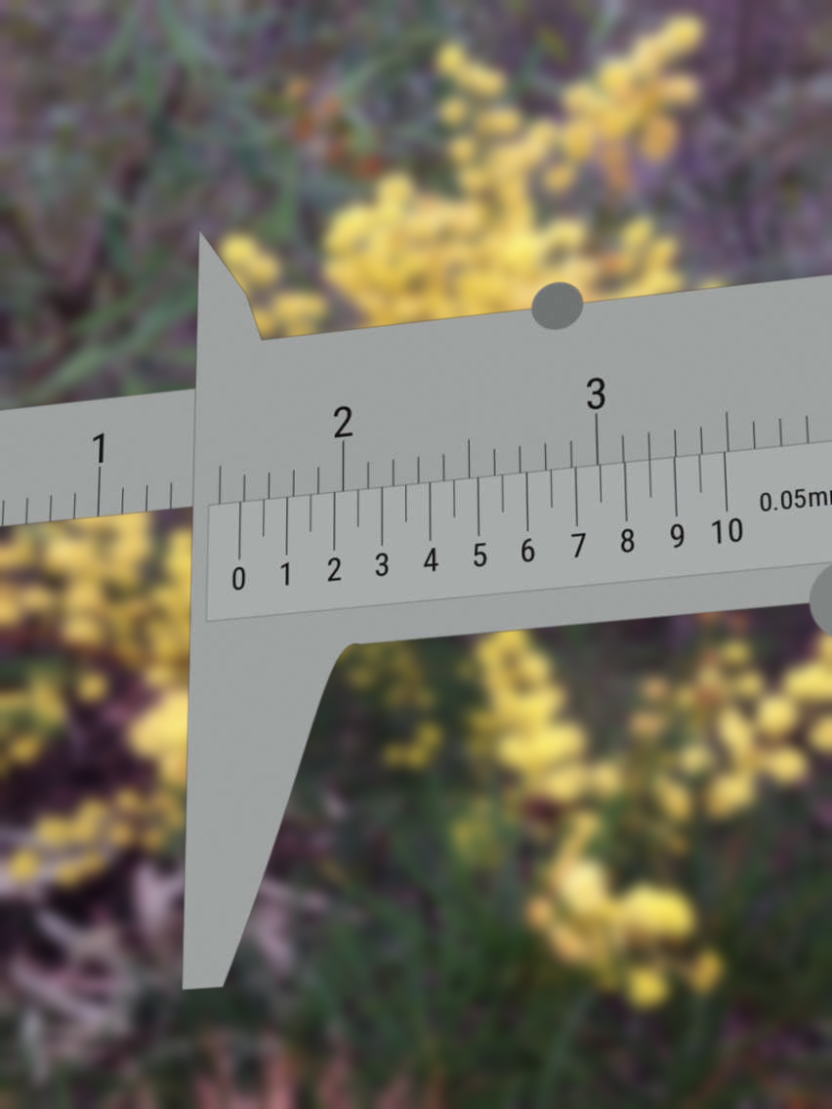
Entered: 15.85 mm
